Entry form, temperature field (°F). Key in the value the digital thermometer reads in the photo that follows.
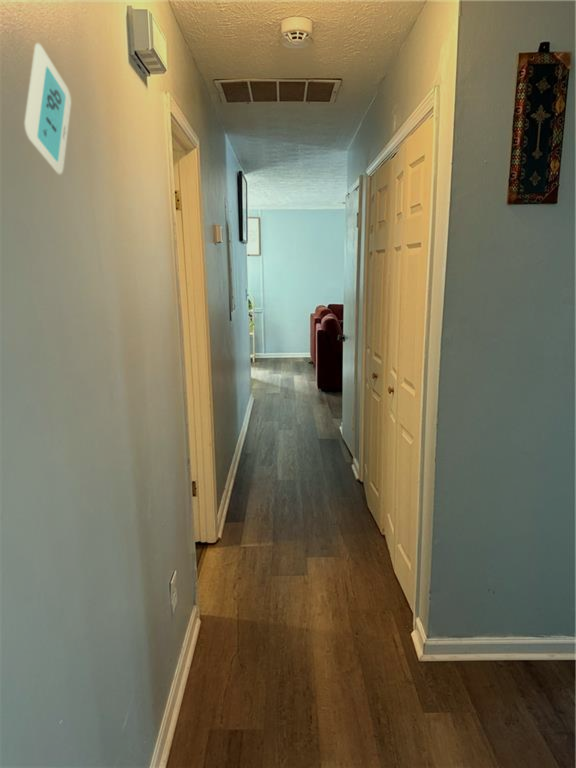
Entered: 96.1 °F
